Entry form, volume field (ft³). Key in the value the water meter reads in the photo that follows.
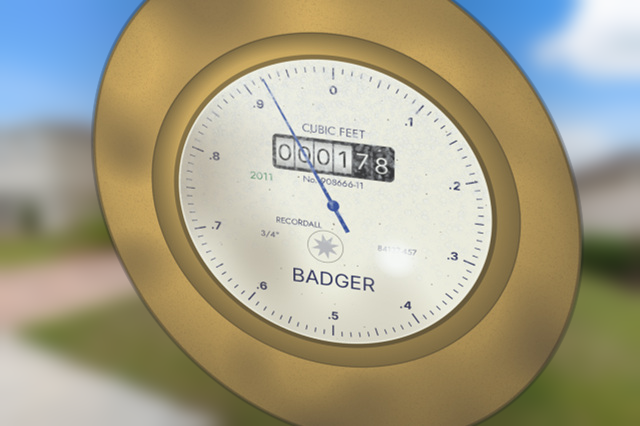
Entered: 177.92 ft³
